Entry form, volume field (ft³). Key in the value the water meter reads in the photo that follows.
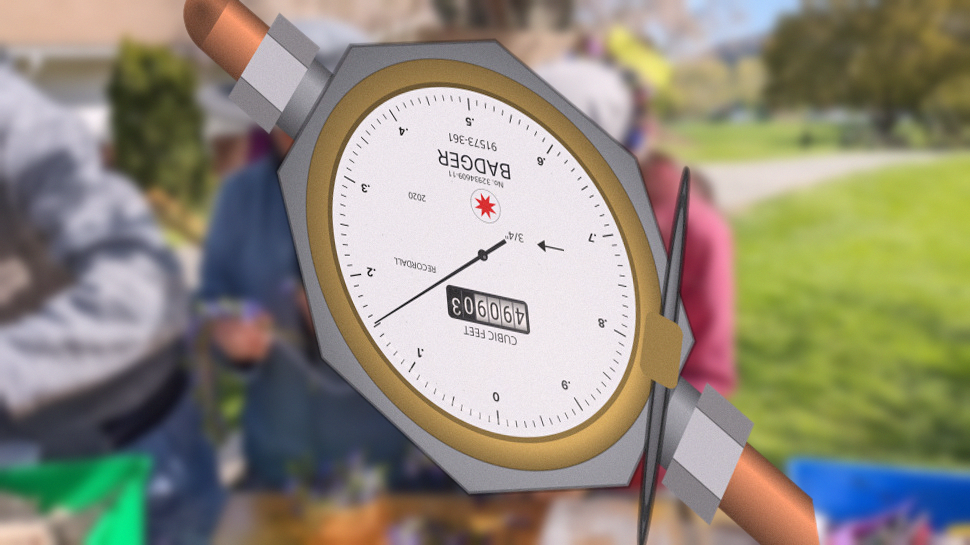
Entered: 490903.15 ft³
